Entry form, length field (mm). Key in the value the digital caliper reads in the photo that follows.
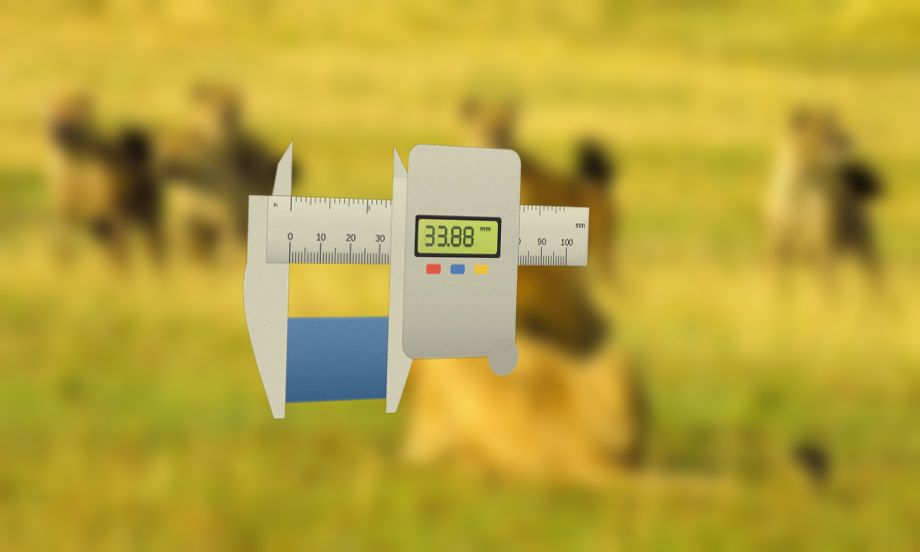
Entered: 33.88 mm
